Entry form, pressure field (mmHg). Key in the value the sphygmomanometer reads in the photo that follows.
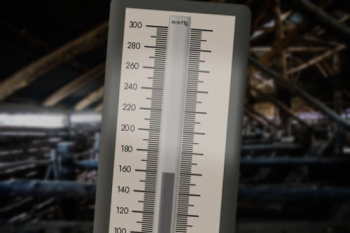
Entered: 160 mmHg
